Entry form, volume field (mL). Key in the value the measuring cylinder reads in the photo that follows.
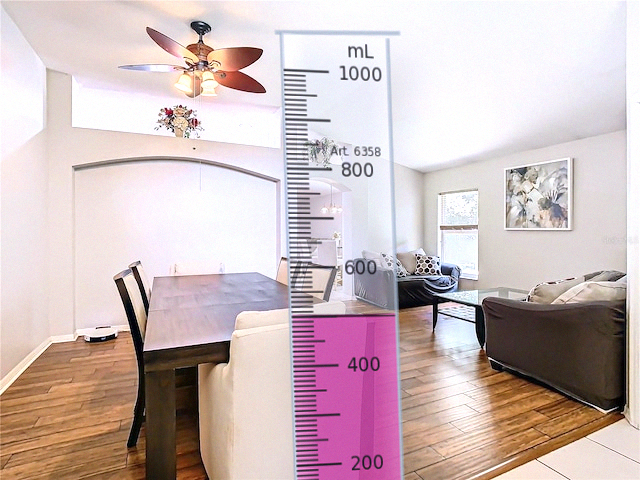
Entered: 500 mL
